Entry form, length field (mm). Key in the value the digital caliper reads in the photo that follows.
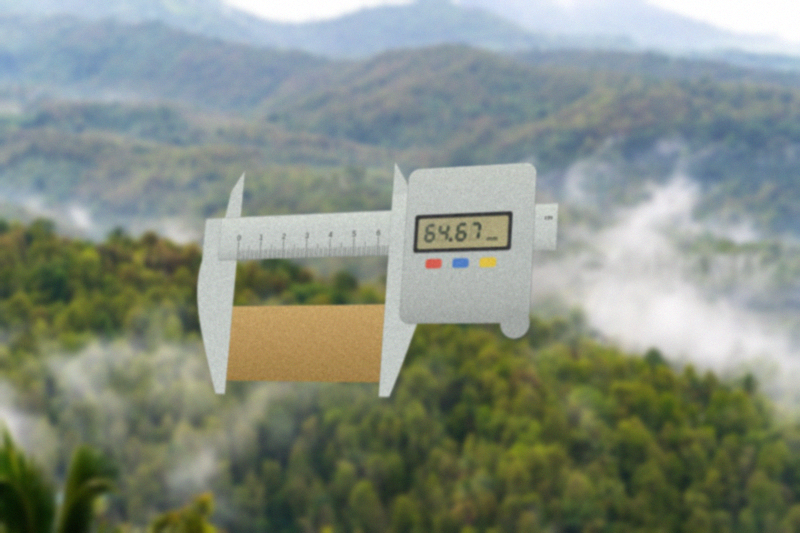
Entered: 64.67 mm
